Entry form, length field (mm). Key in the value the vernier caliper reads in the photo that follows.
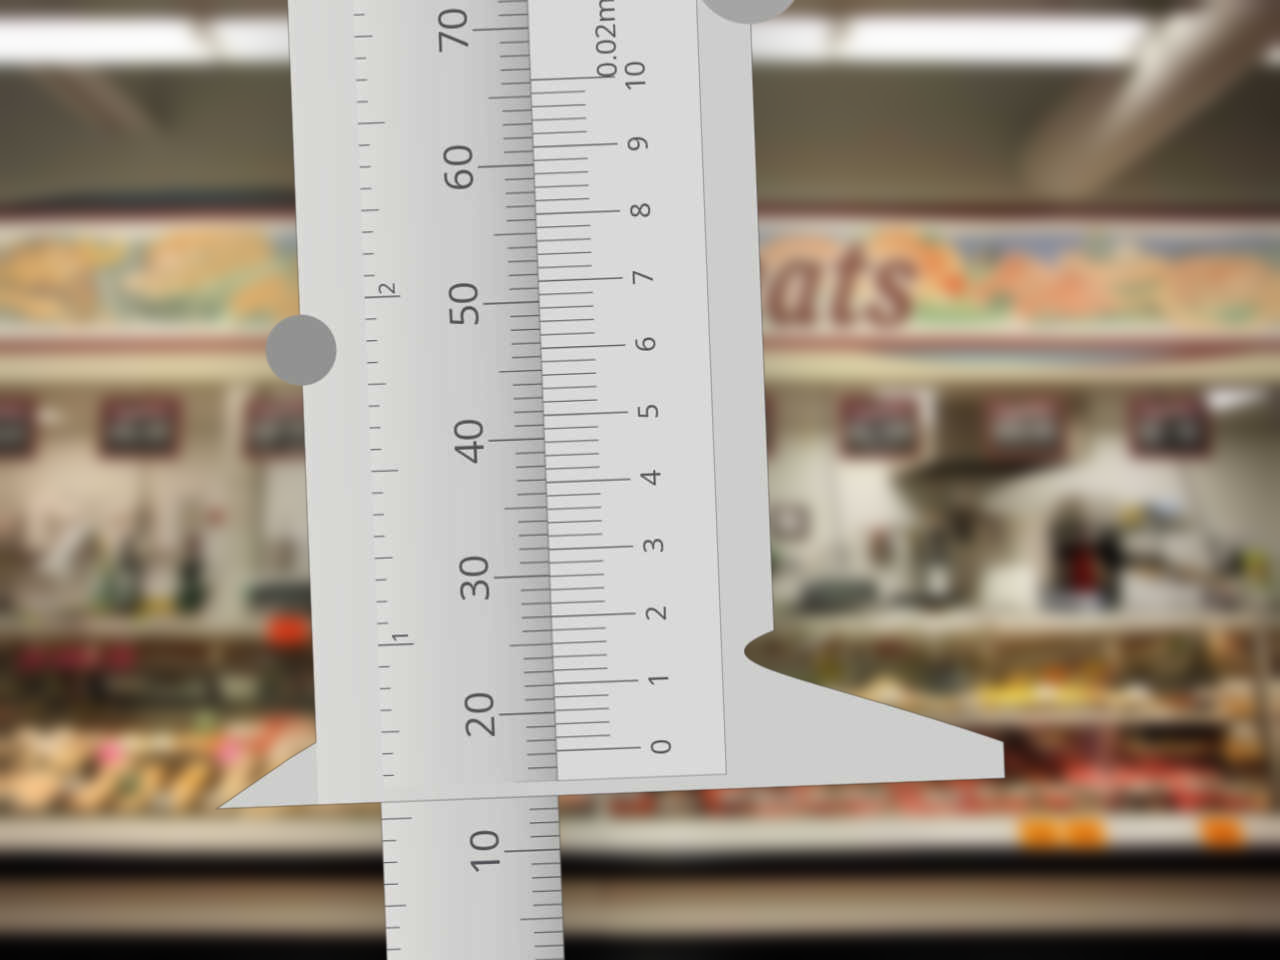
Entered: 17.2 mm
